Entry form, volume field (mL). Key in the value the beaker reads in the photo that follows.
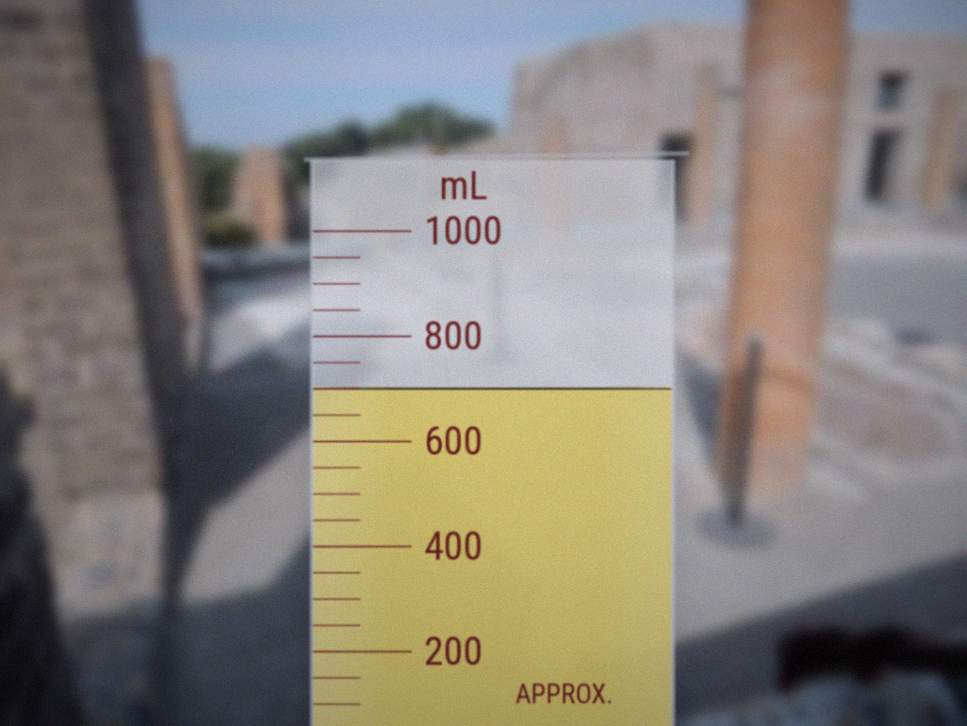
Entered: 700 mL
